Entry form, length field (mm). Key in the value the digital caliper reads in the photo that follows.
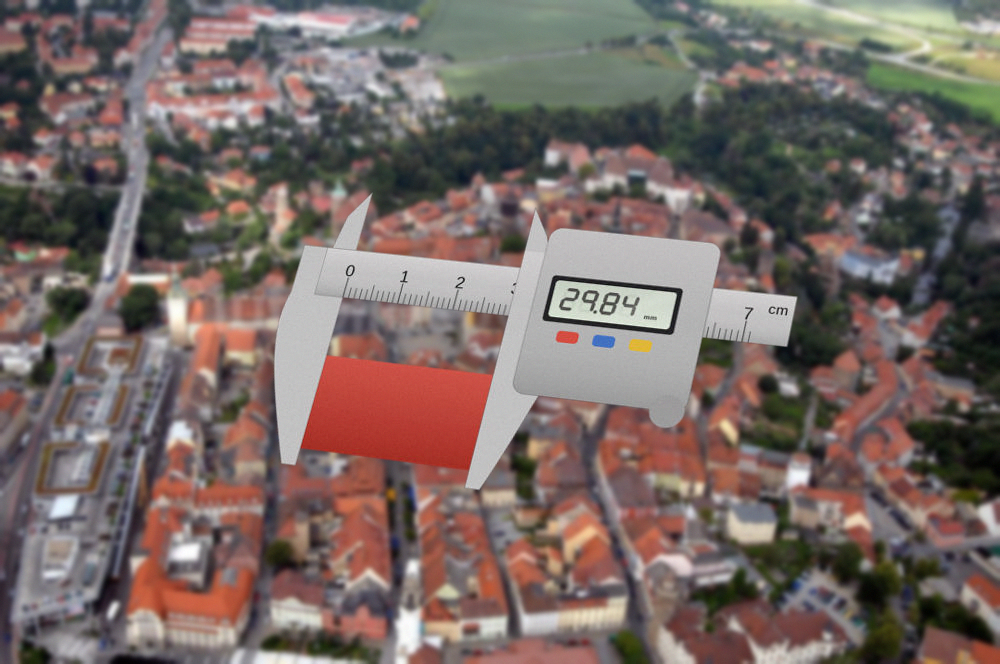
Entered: 29.84 mm
